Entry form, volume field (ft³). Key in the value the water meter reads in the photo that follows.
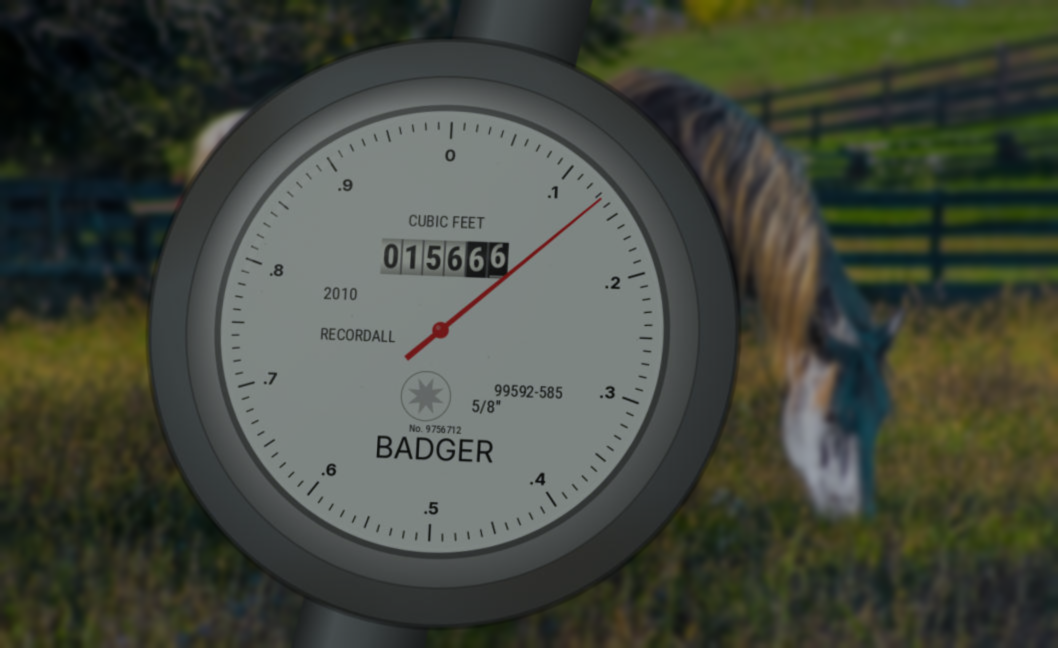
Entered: 15666.13 ft³
